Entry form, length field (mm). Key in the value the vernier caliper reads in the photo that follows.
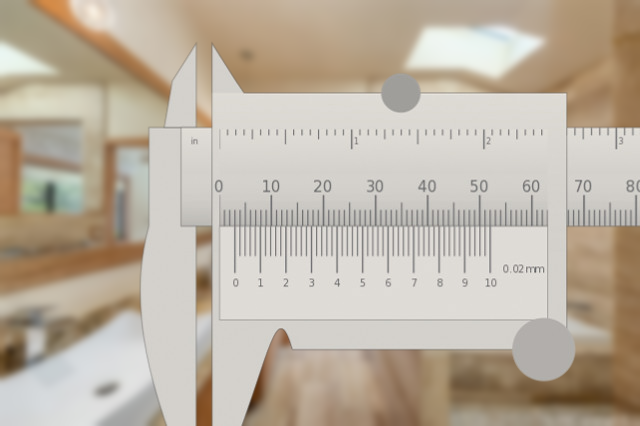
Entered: 3.0 mm
